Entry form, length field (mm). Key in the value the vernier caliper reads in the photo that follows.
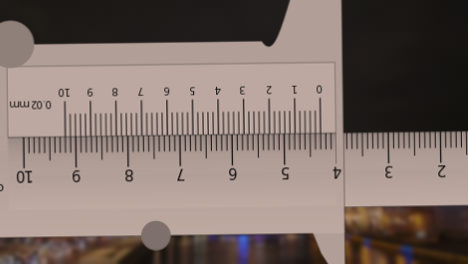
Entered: 43.0 mm
